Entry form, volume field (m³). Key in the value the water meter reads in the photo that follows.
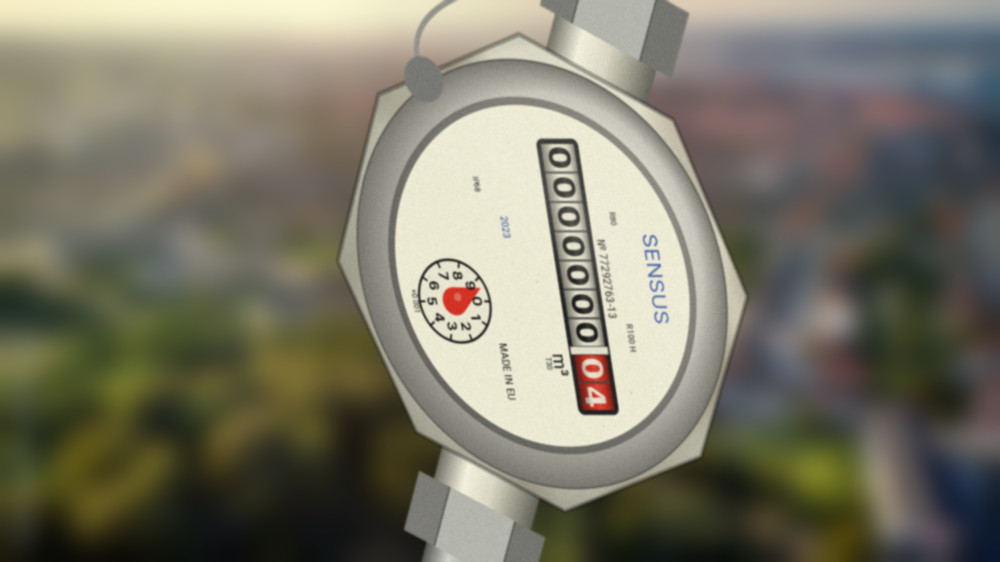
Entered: 0.039 m³
